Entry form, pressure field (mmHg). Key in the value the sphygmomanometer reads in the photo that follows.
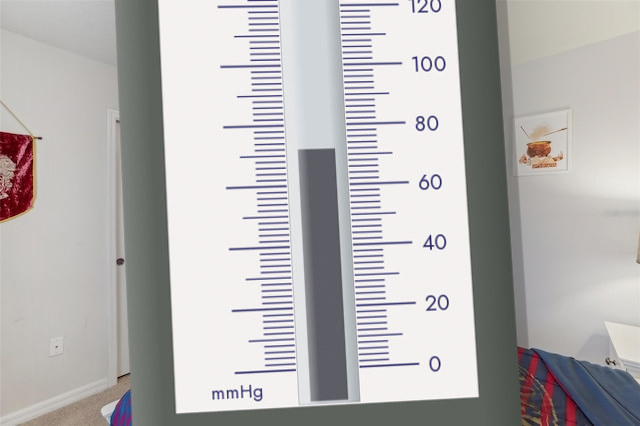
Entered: 72 mmHg
